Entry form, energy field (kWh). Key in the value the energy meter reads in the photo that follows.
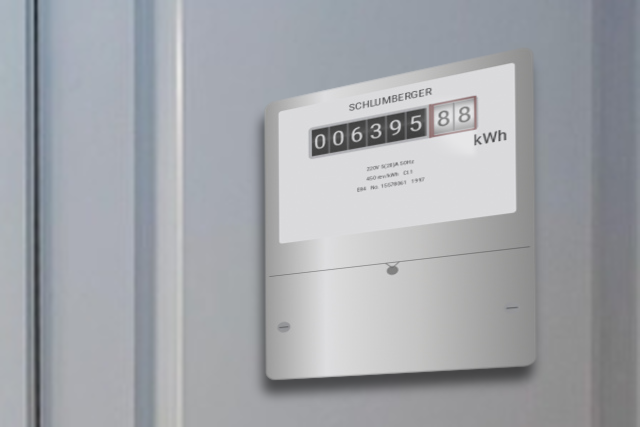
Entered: 6395.88 kWh
